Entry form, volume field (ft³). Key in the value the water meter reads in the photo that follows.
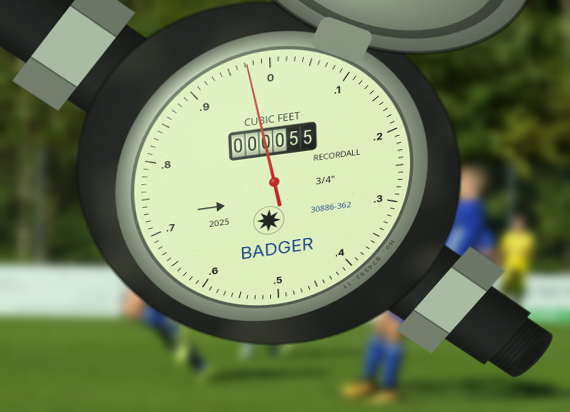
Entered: 54.97 ft³
